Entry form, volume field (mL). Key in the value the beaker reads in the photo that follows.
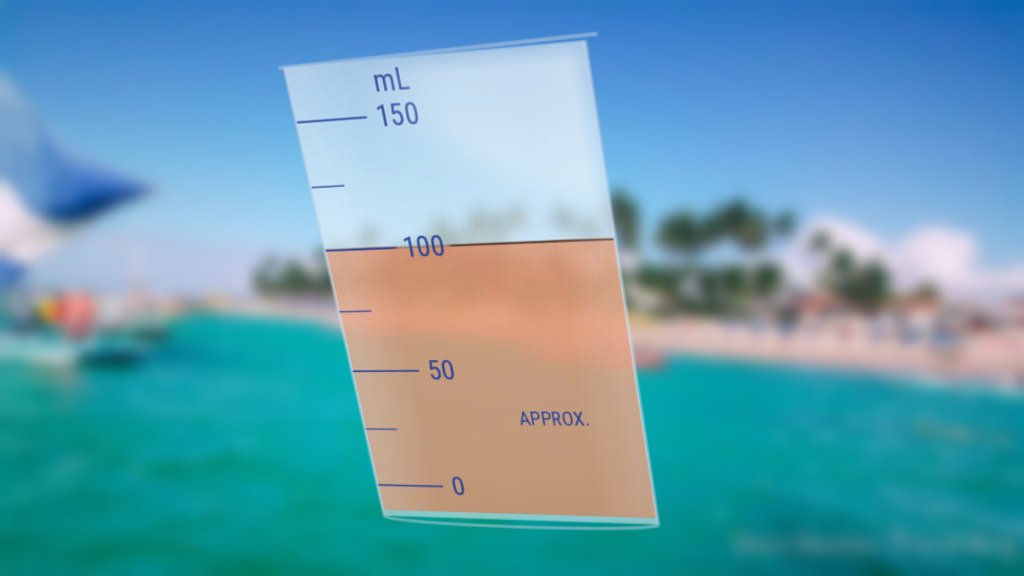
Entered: 100 mL
